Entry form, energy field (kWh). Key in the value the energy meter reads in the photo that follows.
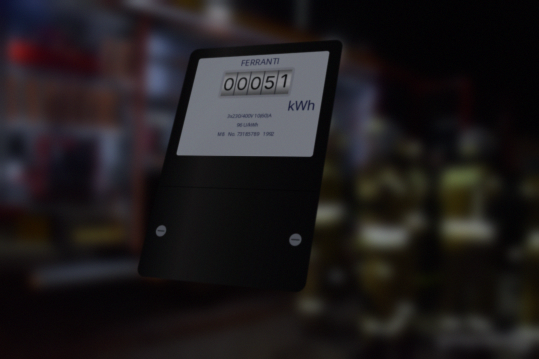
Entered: 51 kWh
